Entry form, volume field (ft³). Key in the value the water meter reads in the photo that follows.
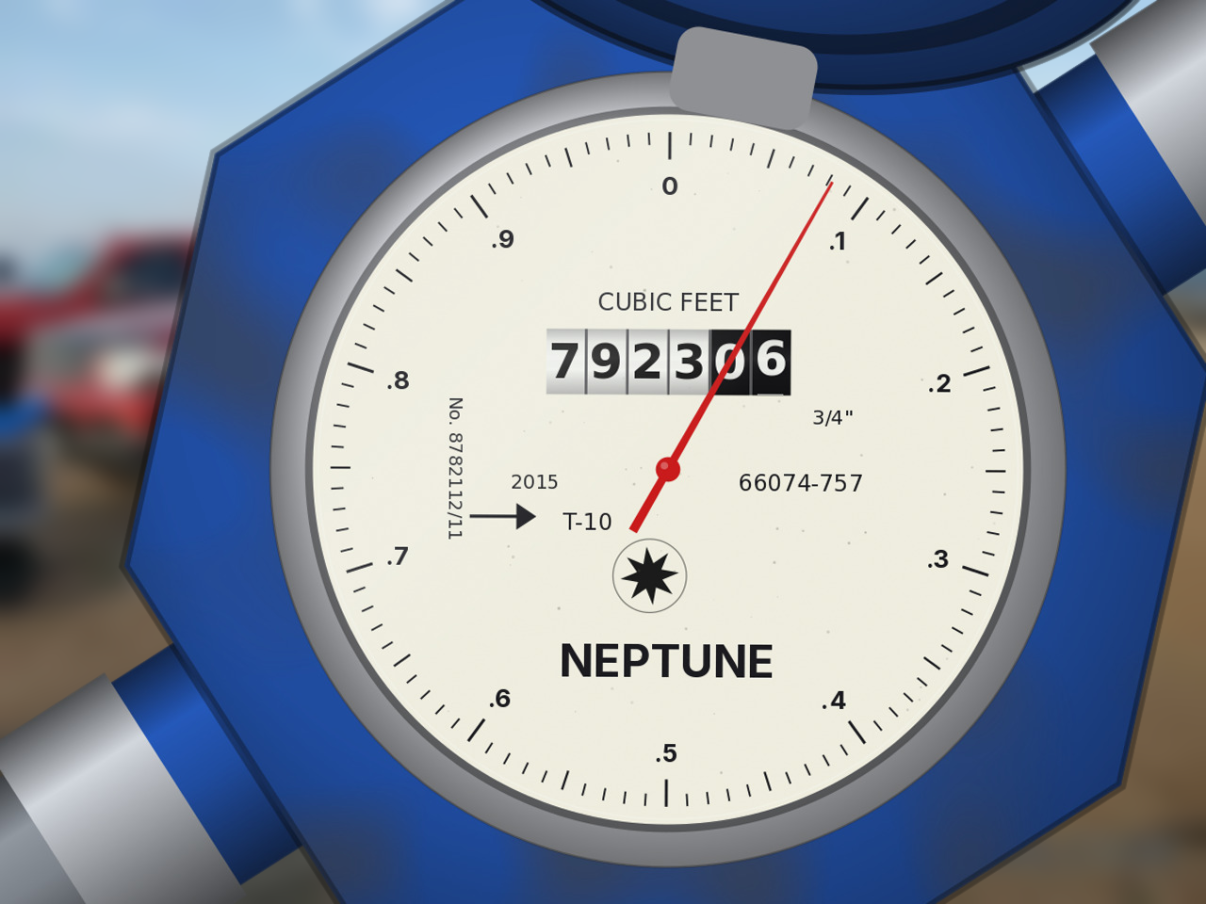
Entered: 792306.08 ft³
